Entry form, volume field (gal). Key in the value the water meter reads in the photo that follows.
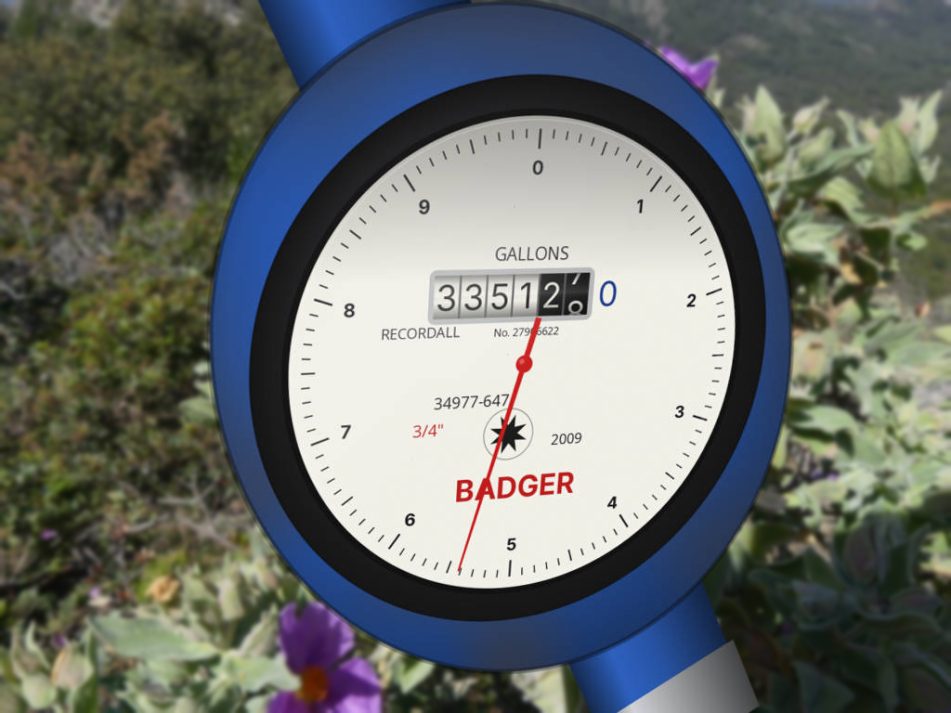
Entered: 3351275.4 gal
